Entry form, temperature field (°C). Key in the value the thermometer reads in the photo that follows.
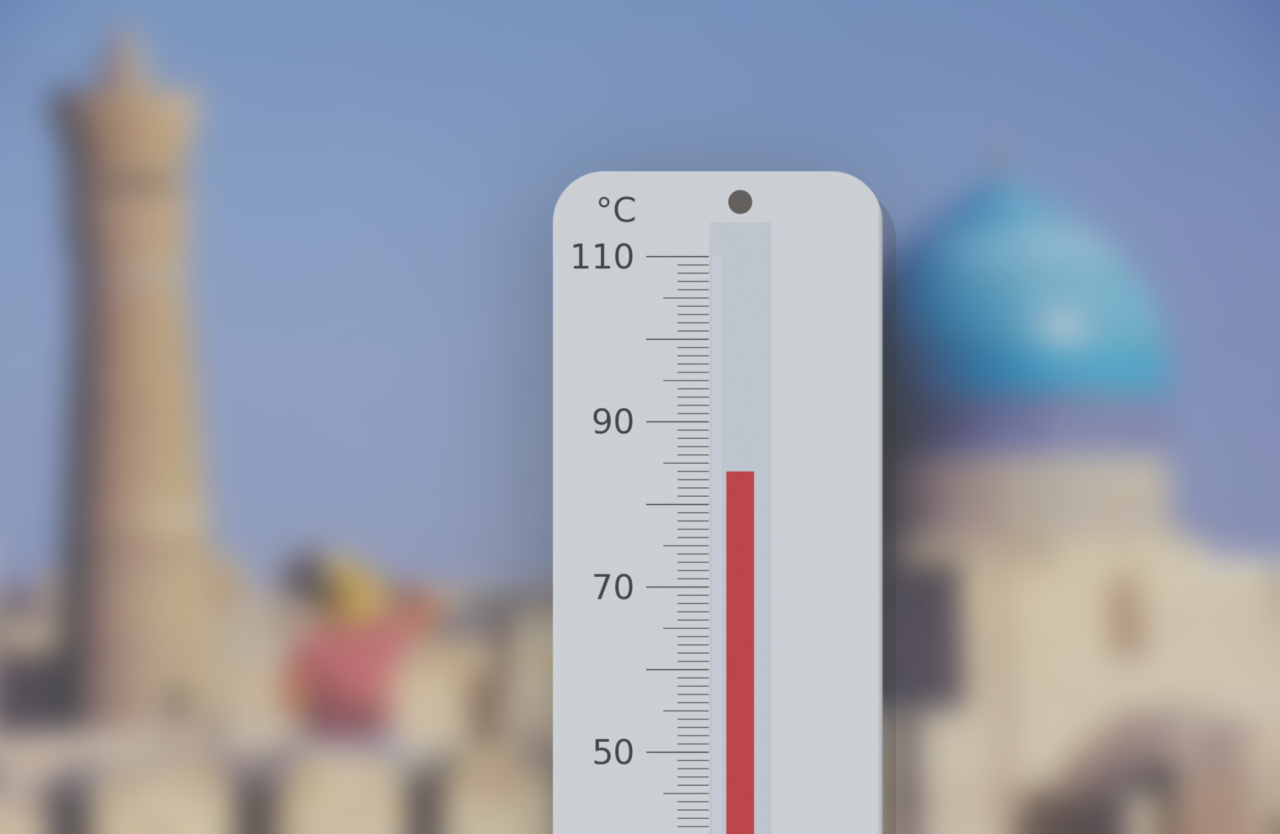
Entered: 84 °C
